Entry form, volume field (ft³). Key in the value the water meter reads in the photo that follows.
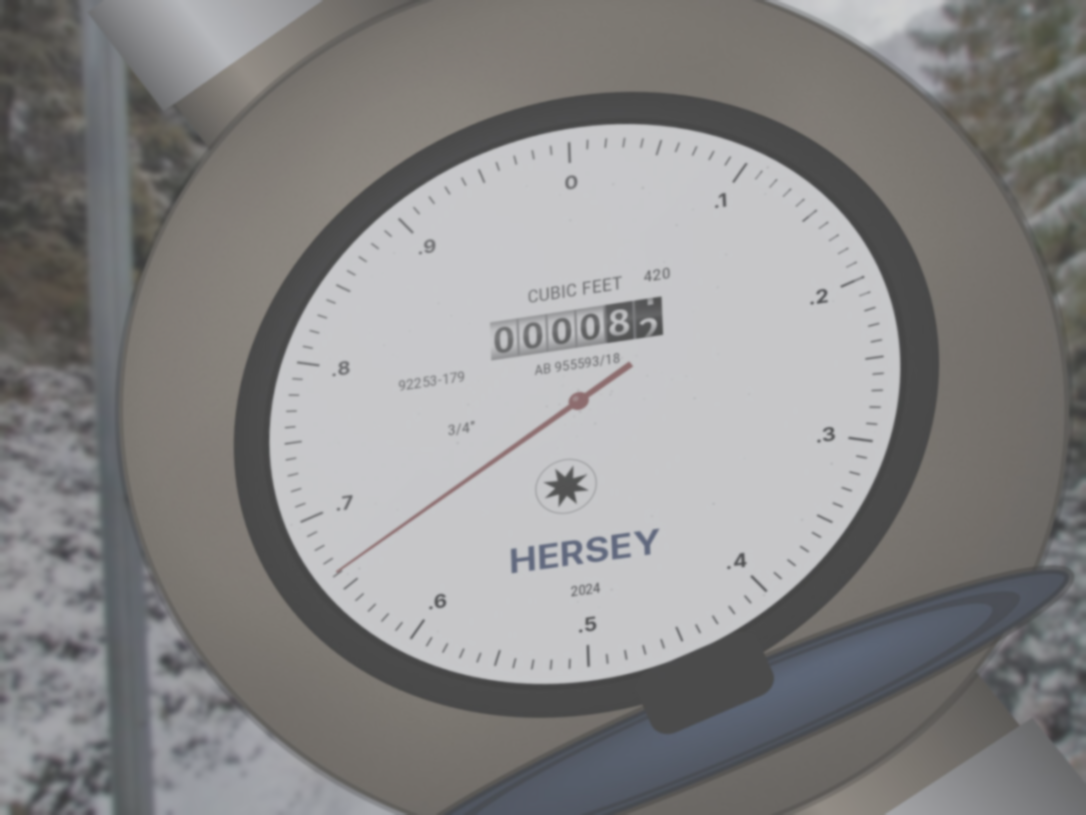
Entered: 81.66 ft³
